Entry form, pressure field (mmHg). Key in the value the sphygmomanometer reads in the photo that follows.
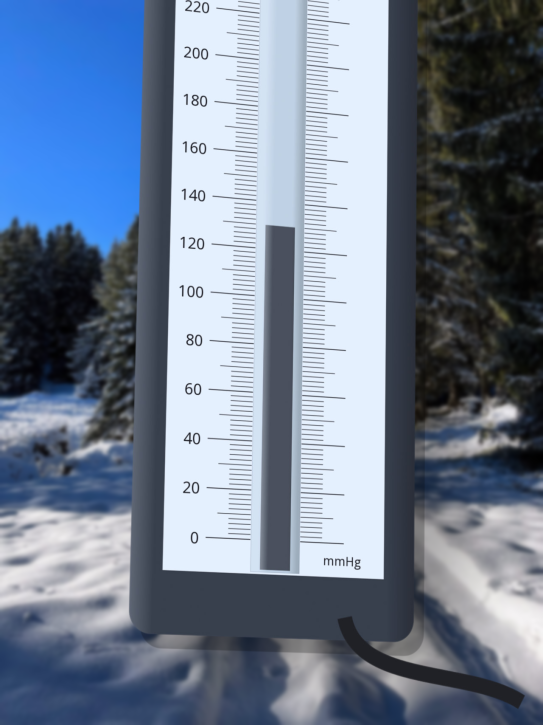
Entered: 130 mmHg
